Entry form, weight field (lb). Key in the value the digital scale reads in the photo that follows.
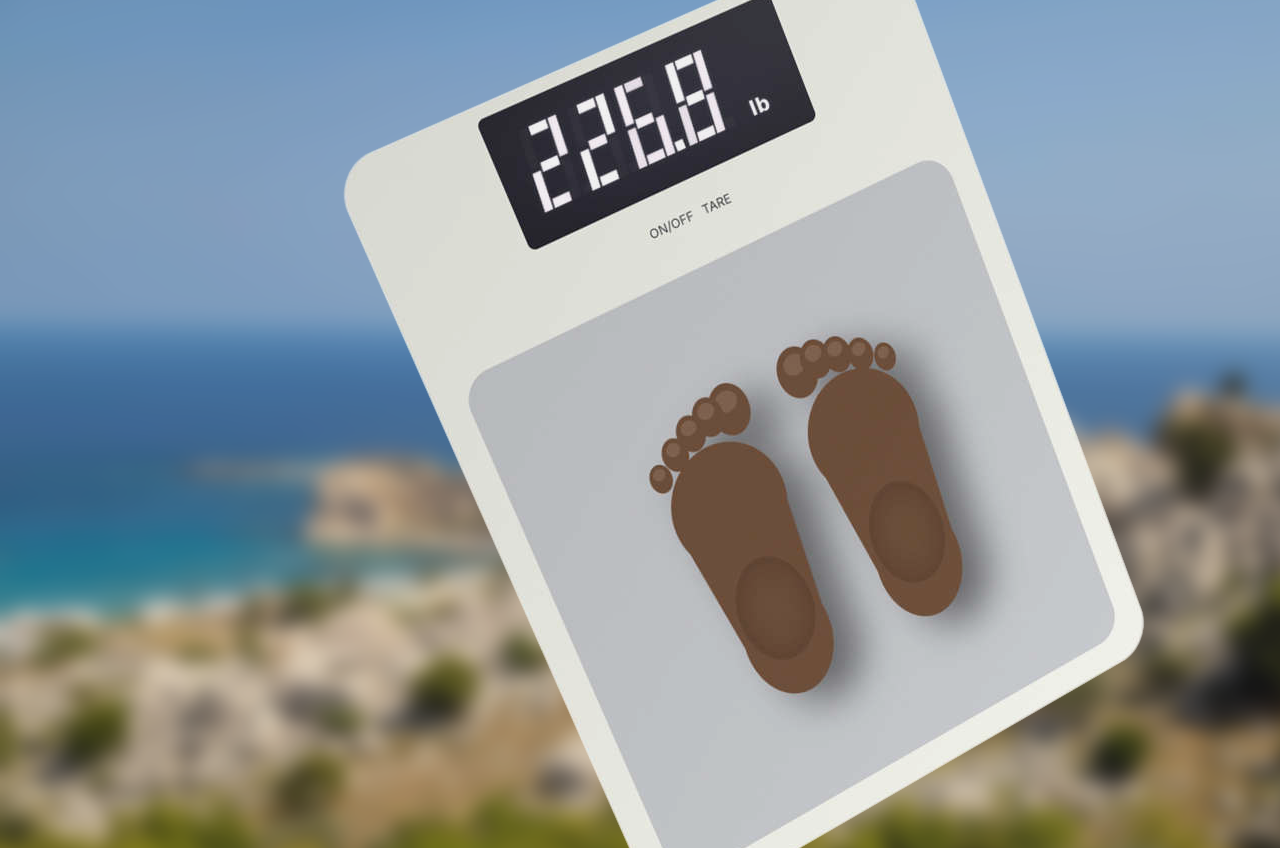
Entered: 226.8 lb
